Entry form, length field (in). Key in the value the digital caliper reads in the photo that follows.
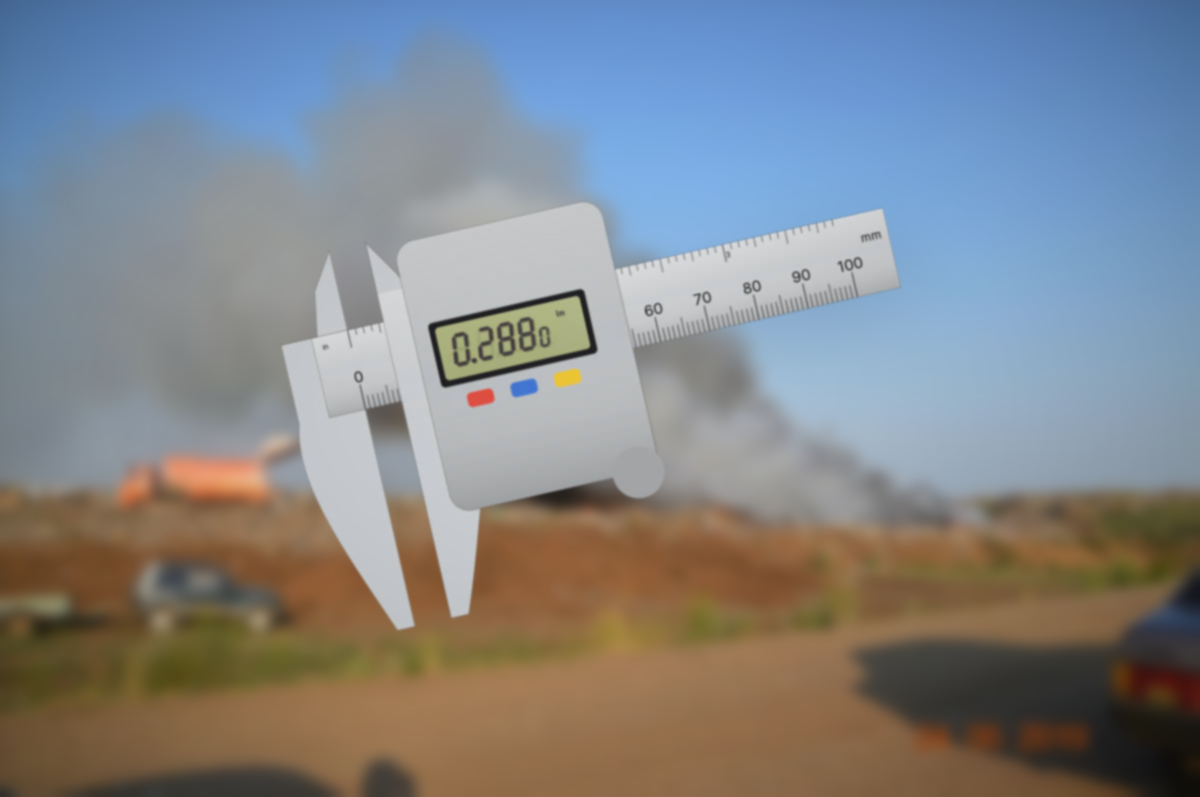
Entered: 0.2880 in
